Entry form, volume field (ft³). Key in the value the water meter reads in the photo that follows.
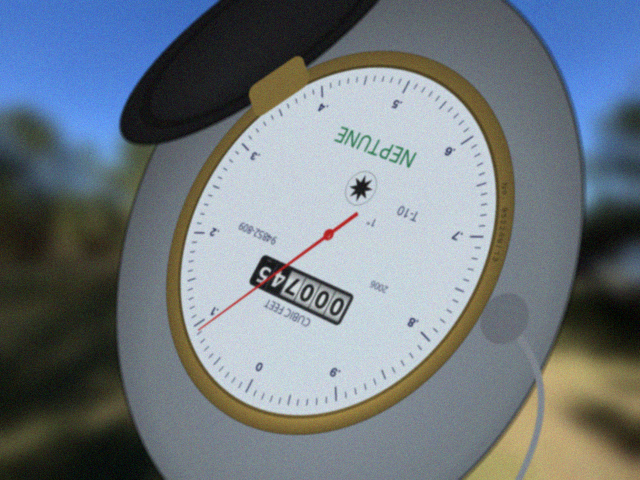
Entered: 745.09 ft³
